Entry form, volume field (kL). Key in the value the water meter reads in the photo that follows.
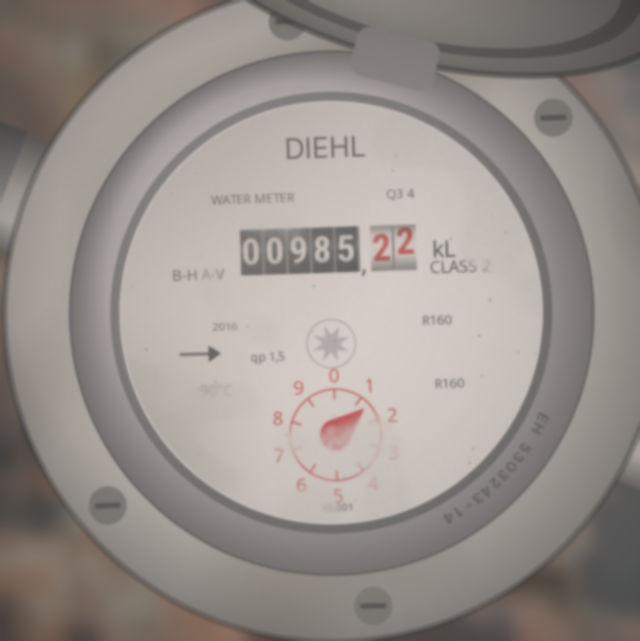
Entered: 985.221 kL
